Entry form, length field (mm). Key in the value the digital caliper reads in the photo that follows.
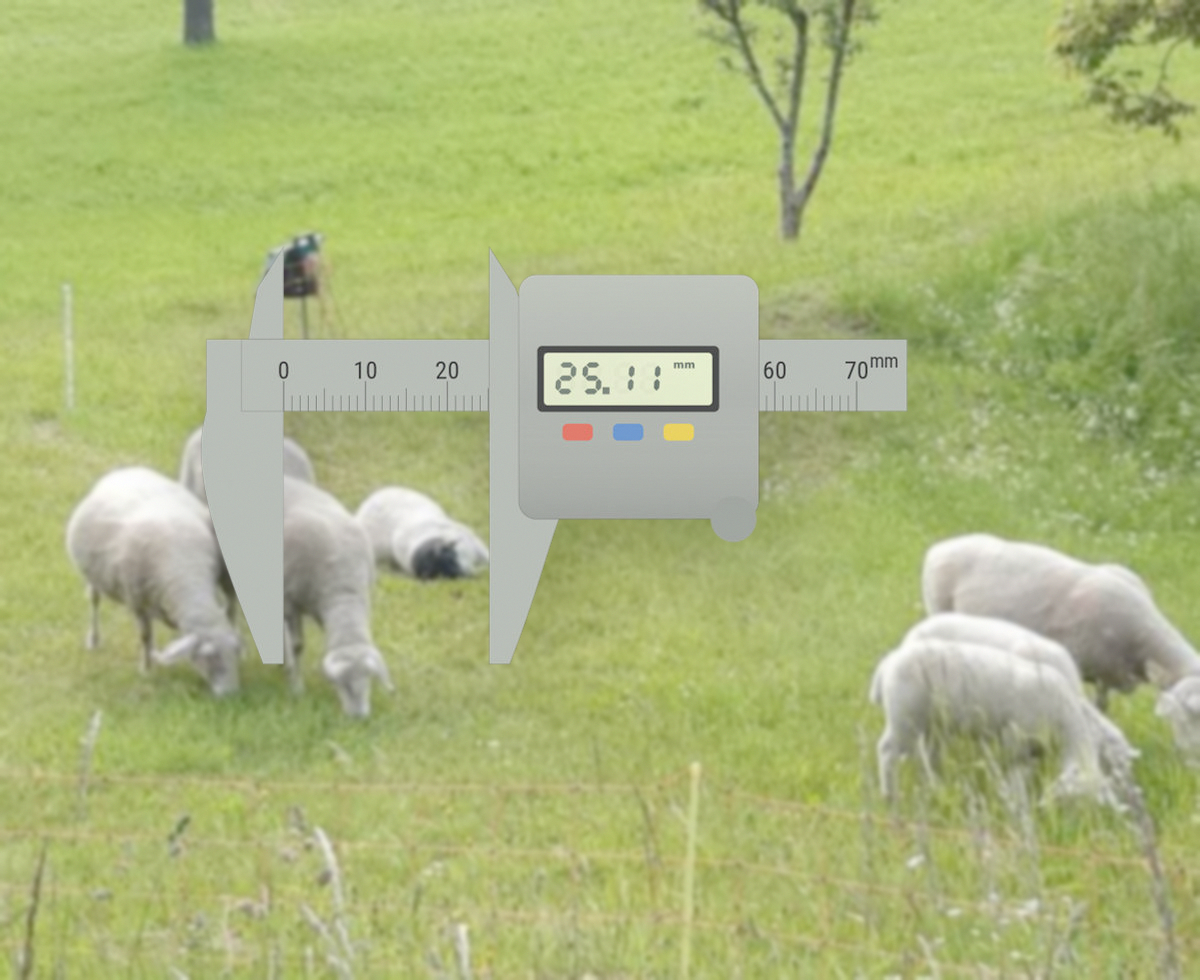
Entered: 25.11 mm
